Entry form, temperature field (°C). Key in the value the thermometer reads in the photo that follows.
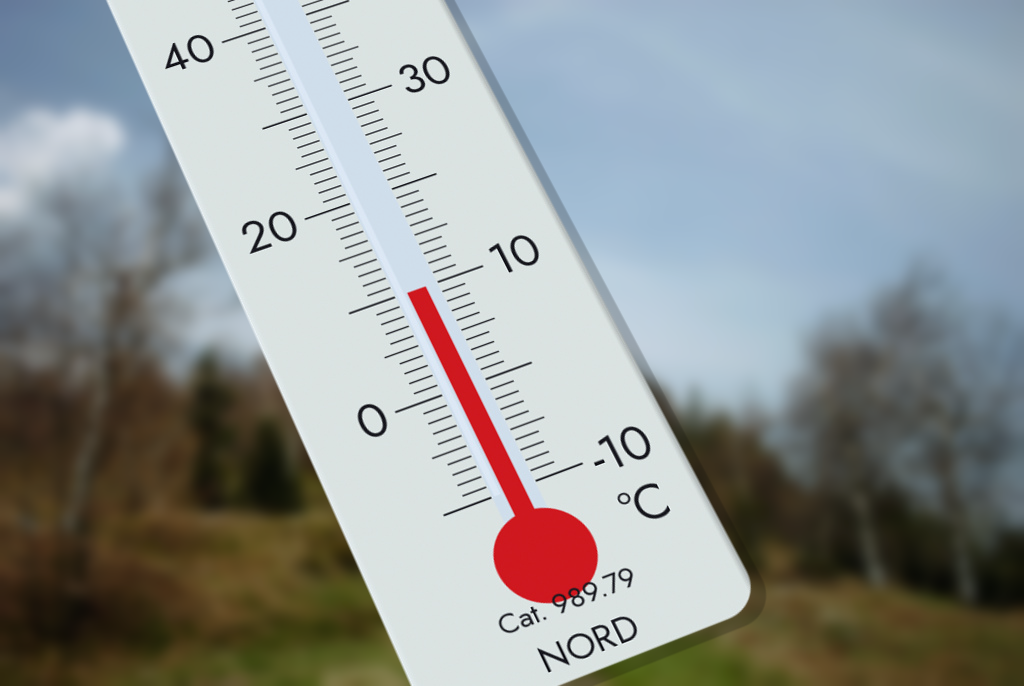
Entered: 10 °C
